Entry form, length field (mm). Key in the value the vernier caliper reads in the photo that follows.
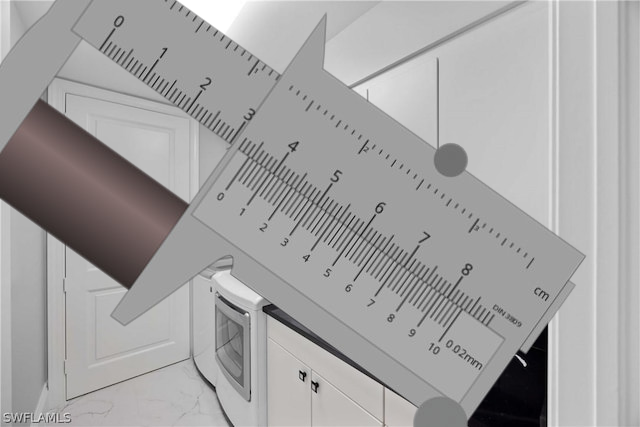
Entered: 34.5 mm
